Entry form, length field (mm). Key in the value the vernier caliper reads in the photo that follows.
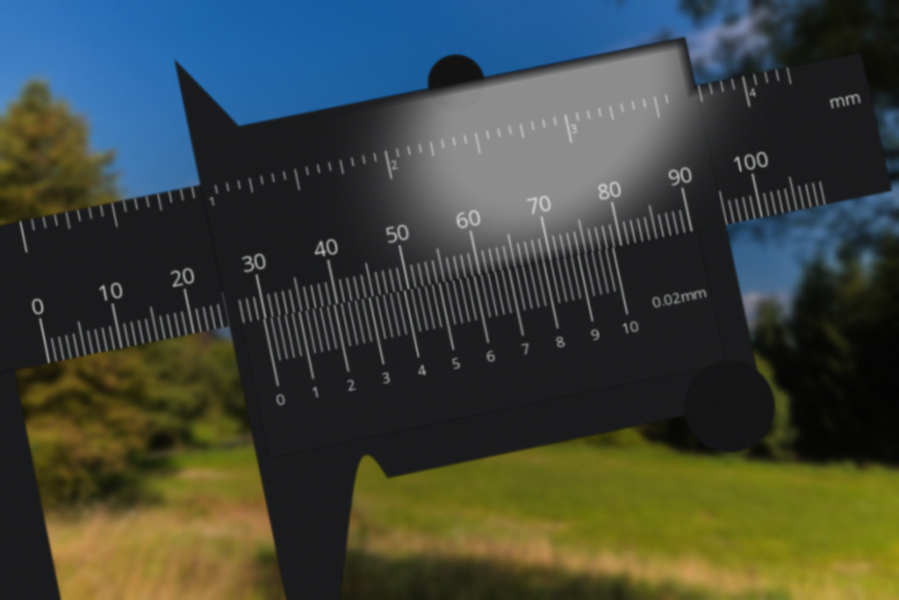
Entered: 29.8 mm
